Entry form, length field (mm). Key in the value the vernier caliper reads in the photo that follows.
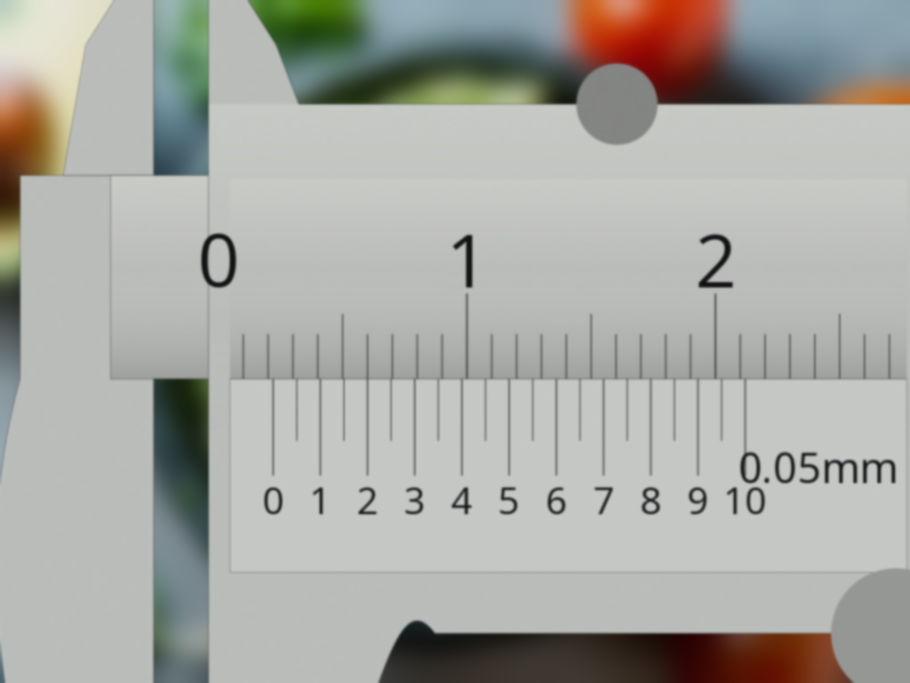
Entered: 2.2 mm
